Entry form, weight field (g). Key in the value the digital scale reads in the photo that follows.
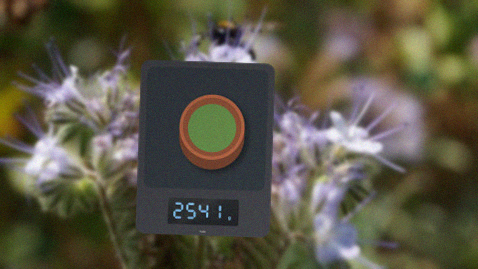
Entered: 2541 g
